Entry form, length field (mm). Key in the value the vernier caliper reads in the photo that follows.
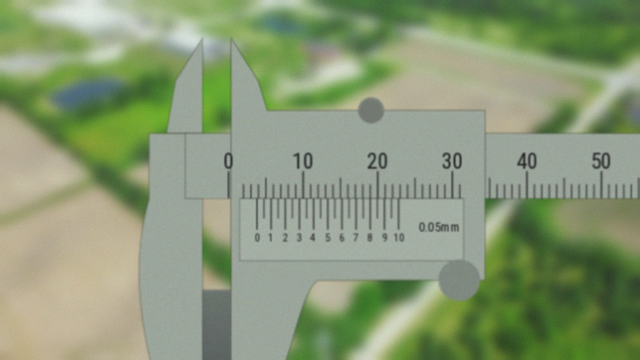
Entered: 3.8 mm
